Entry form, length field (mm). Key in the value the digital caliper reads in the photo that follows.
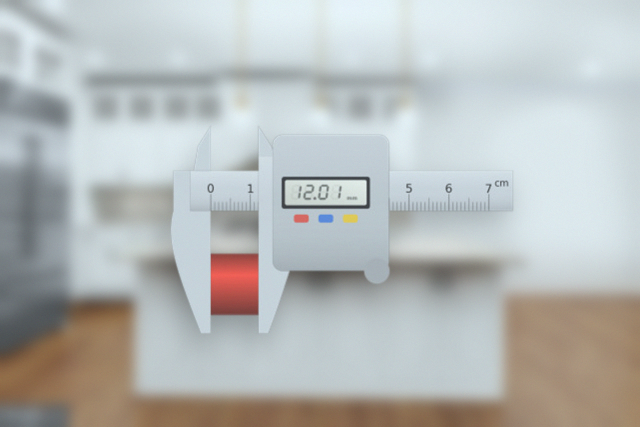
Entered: 12.01 mm
